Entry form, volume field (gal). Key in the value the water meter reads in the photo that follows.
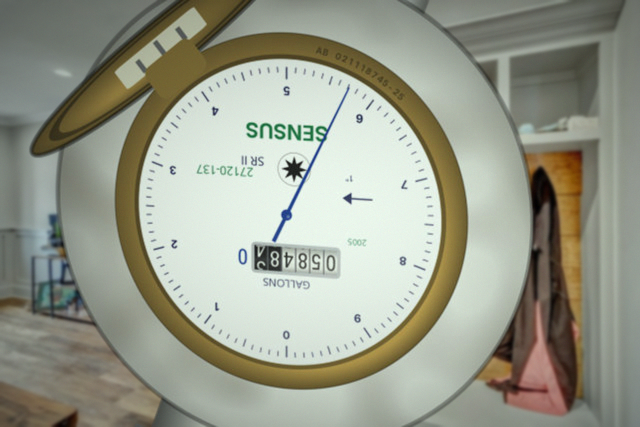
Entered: 584835.7 gal
